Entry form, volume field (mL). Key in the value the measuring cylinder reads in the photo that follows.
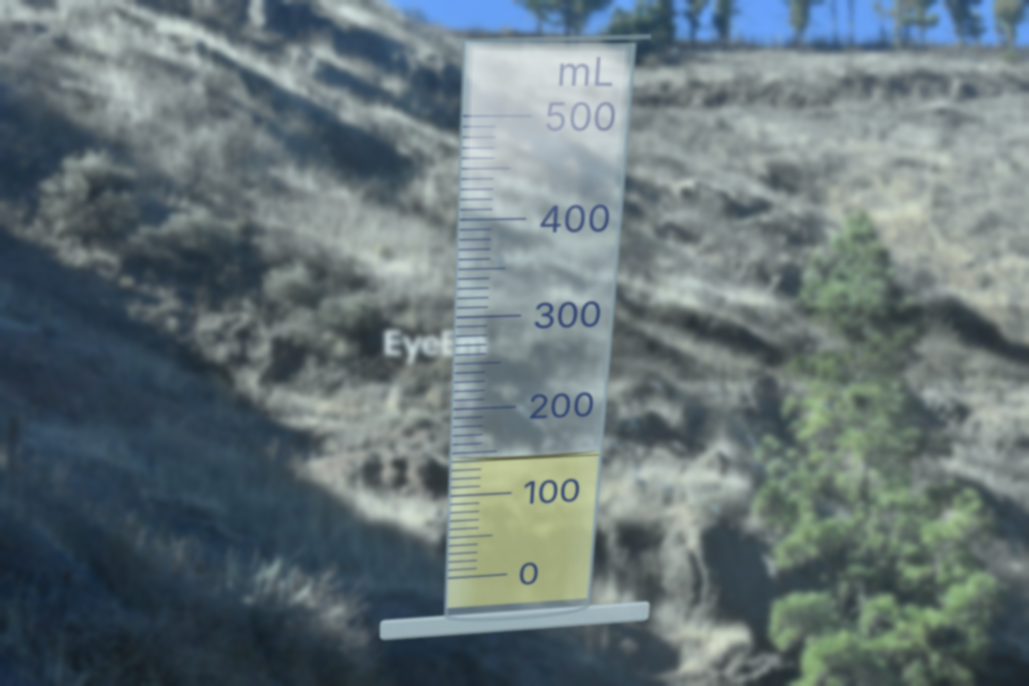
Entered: 140 mL
